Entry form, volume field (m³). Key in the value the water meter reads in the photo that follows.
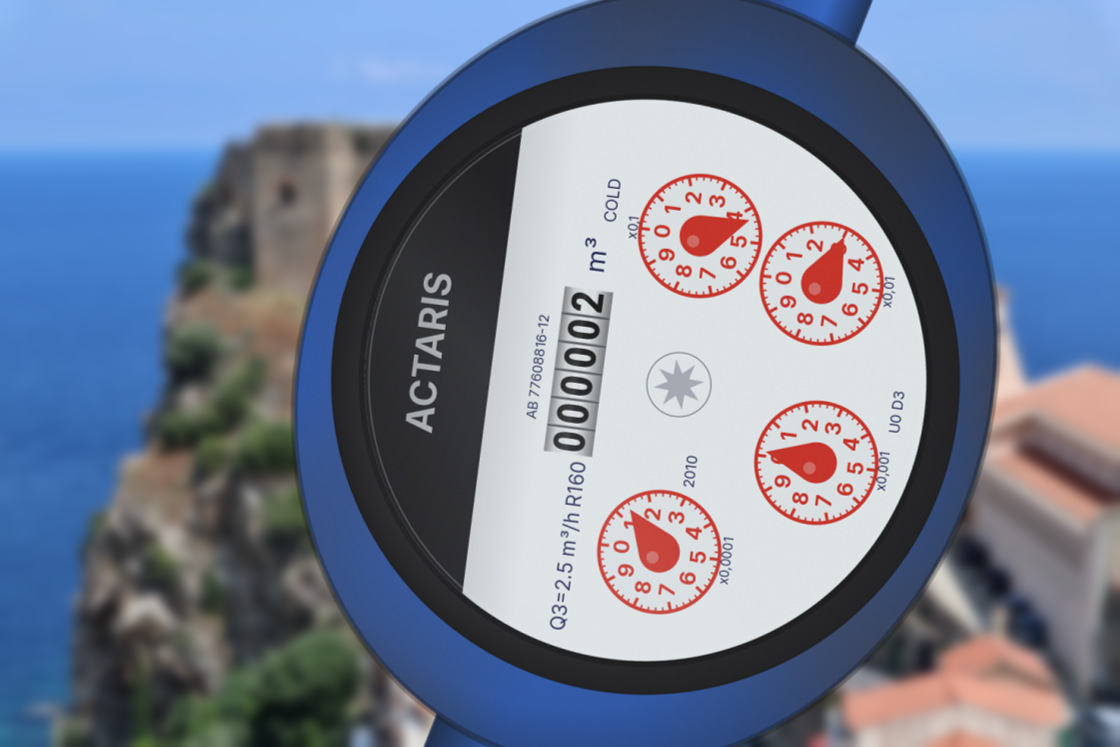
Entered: 2.4301 m³
